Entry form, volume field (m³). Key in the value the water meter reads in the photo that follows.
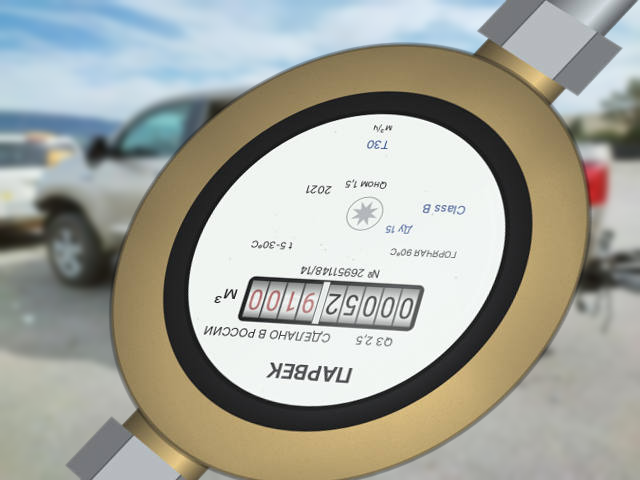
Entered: 52.9100 m³
